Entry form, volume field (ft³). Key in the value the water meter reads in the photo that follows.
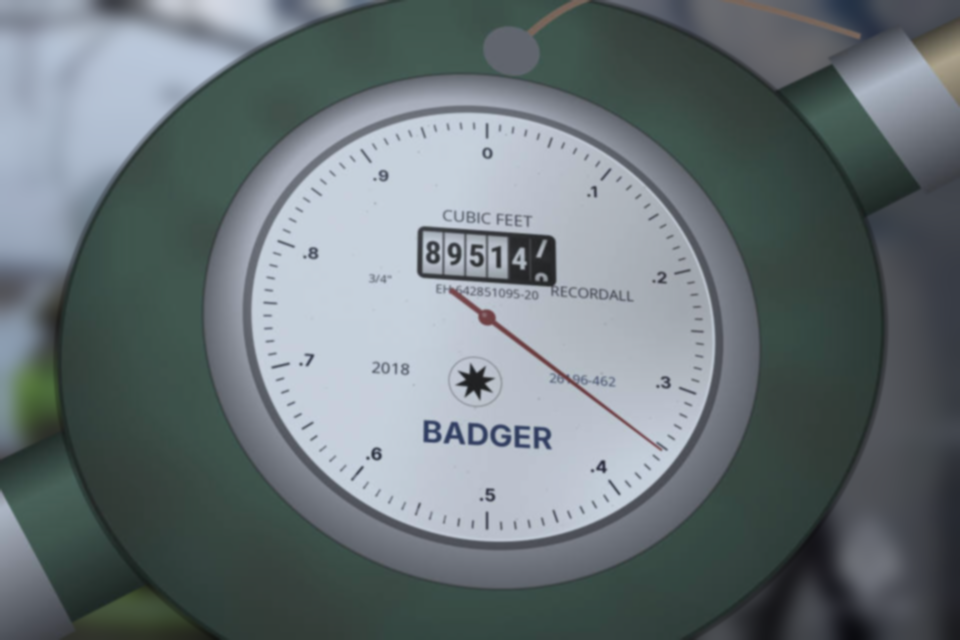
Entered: 895147.35 ft³
